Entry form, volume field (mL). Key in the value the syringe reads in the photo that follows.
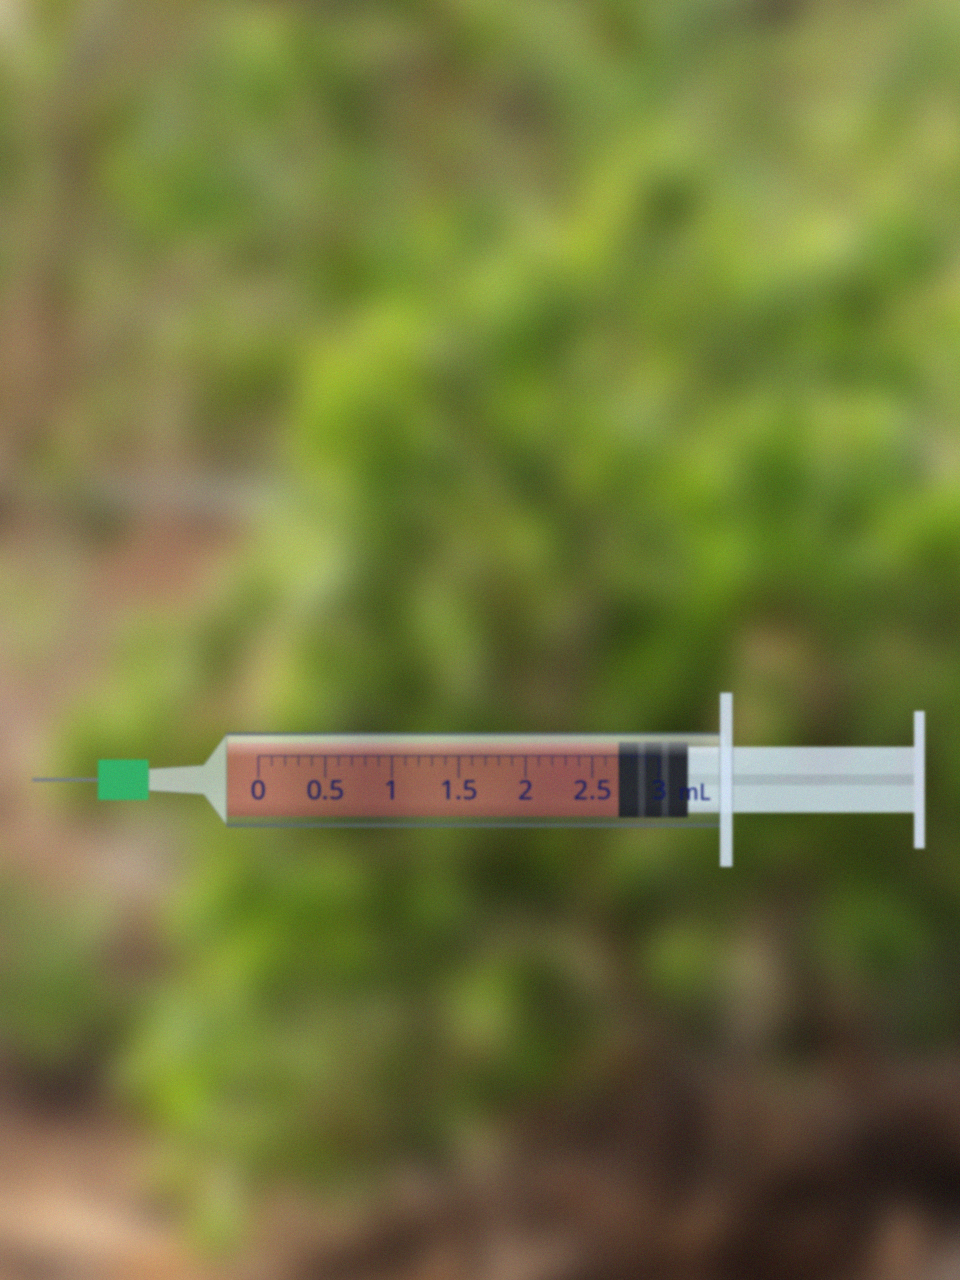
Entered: 2.7 mL
